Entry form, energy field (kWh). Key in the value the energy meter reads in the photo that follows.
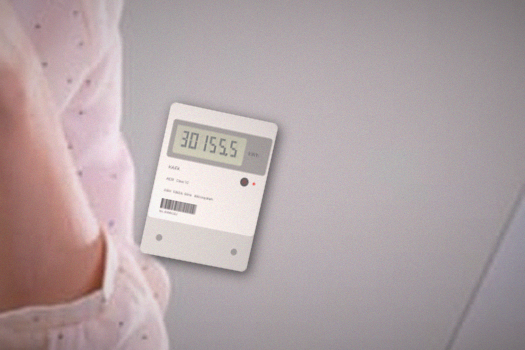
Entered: 30155.5 kWh
